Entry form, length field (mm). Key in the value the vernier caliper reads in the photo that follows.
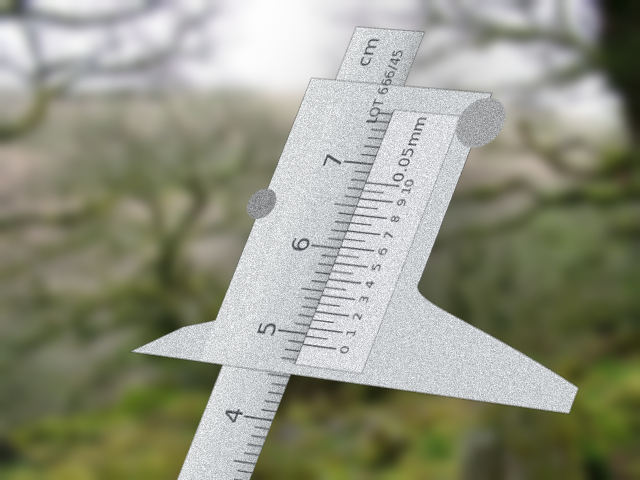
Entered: 48.8 mm
